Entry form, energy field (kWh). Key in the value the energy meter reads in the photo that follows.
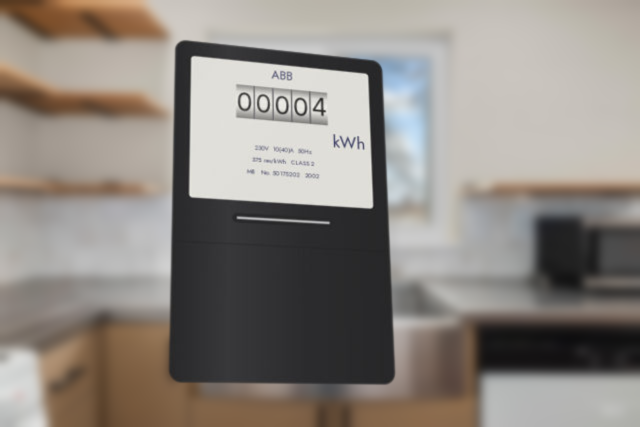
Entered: 4 kWh
